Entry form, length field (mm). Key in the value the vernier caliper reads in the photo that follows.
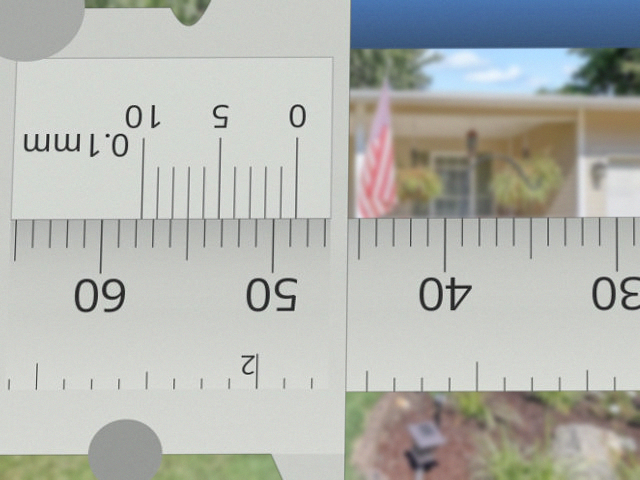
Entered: 48.7 mm
